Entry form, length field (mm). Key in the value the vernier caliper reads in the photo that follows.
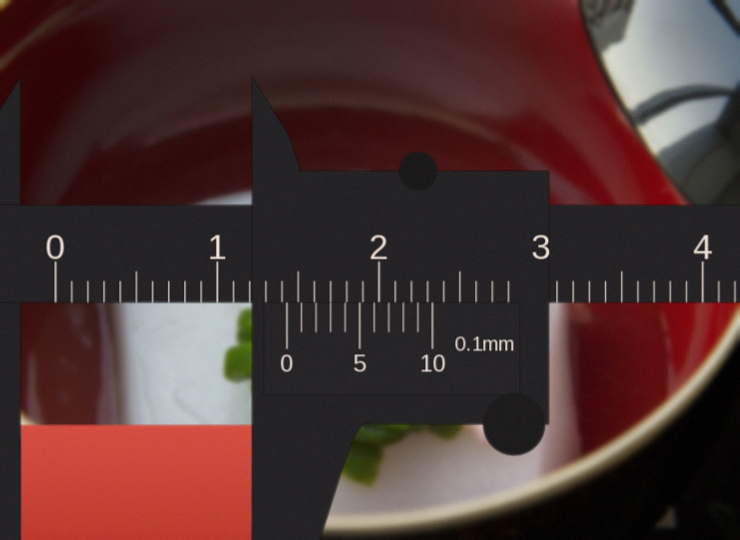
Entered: 14.3 mm
